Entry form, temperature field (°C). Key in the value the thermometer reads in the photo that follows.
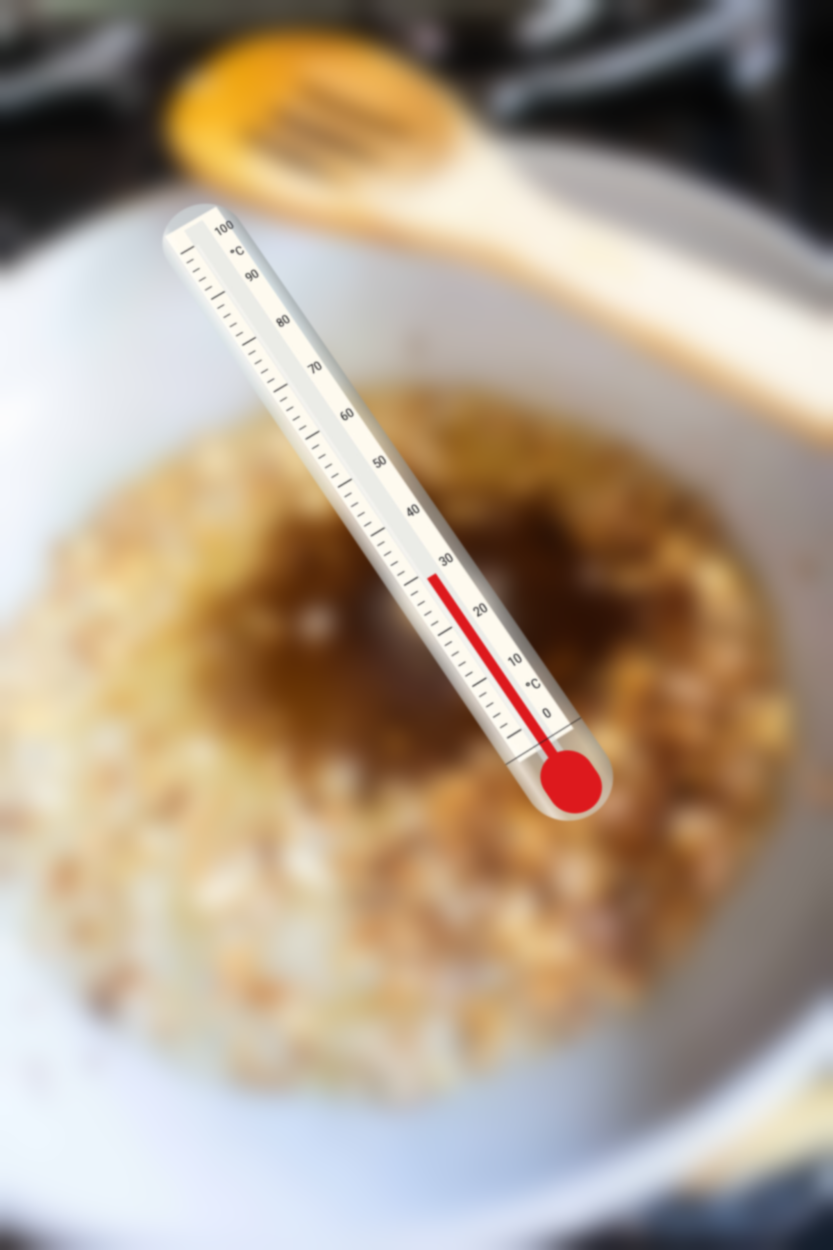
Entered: 29 °C
